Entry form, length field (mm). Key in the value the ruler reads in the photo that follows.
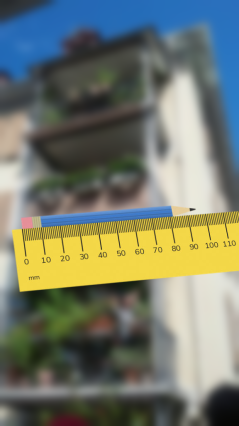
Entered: 95 mm
